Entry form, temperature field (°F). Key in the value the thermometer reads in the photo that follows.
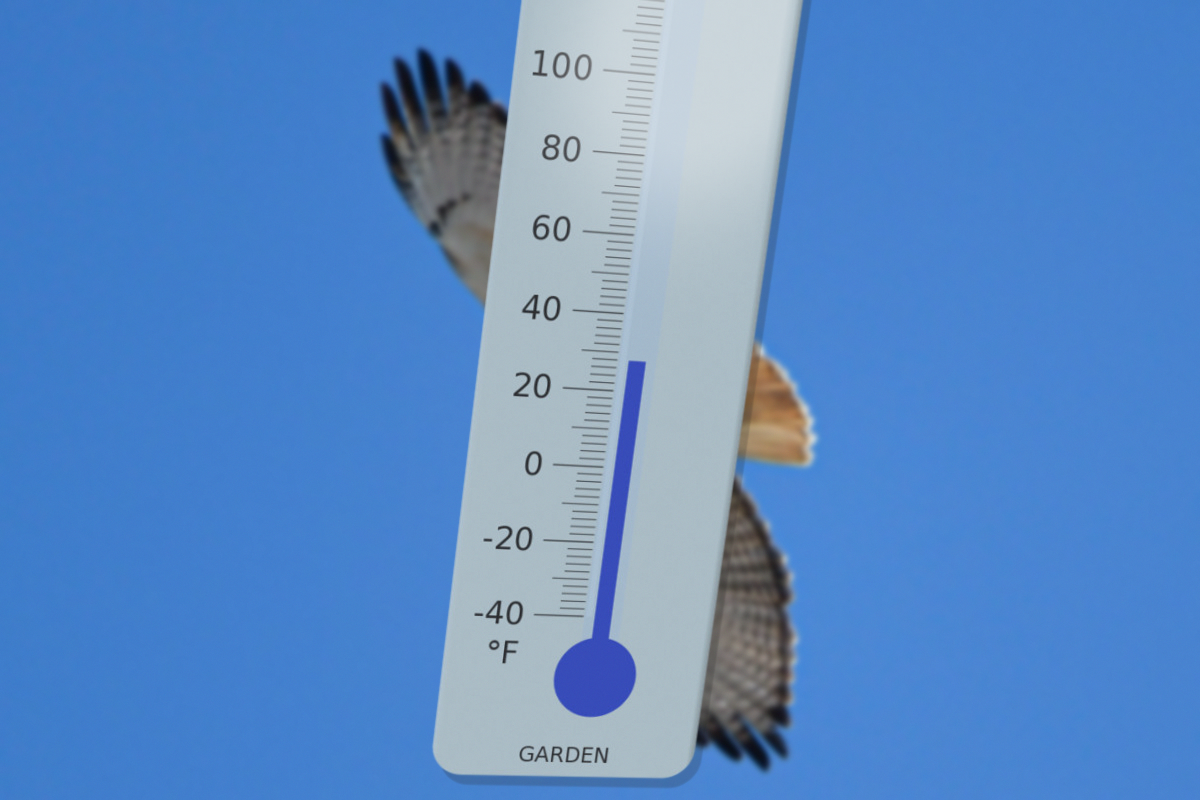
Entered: 28 °F
